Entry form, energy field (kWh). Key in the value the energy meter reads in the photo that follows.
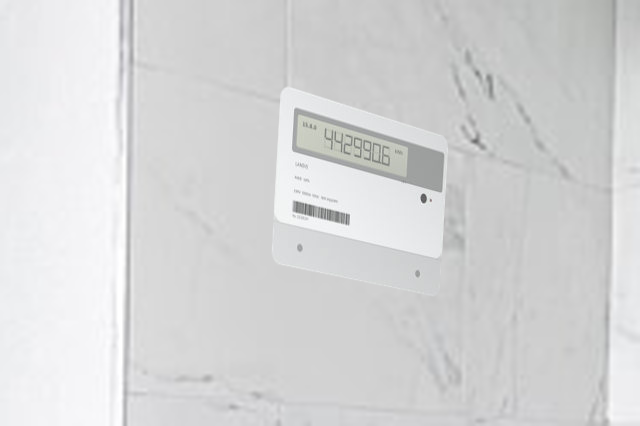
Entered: 442990.6 kWh
